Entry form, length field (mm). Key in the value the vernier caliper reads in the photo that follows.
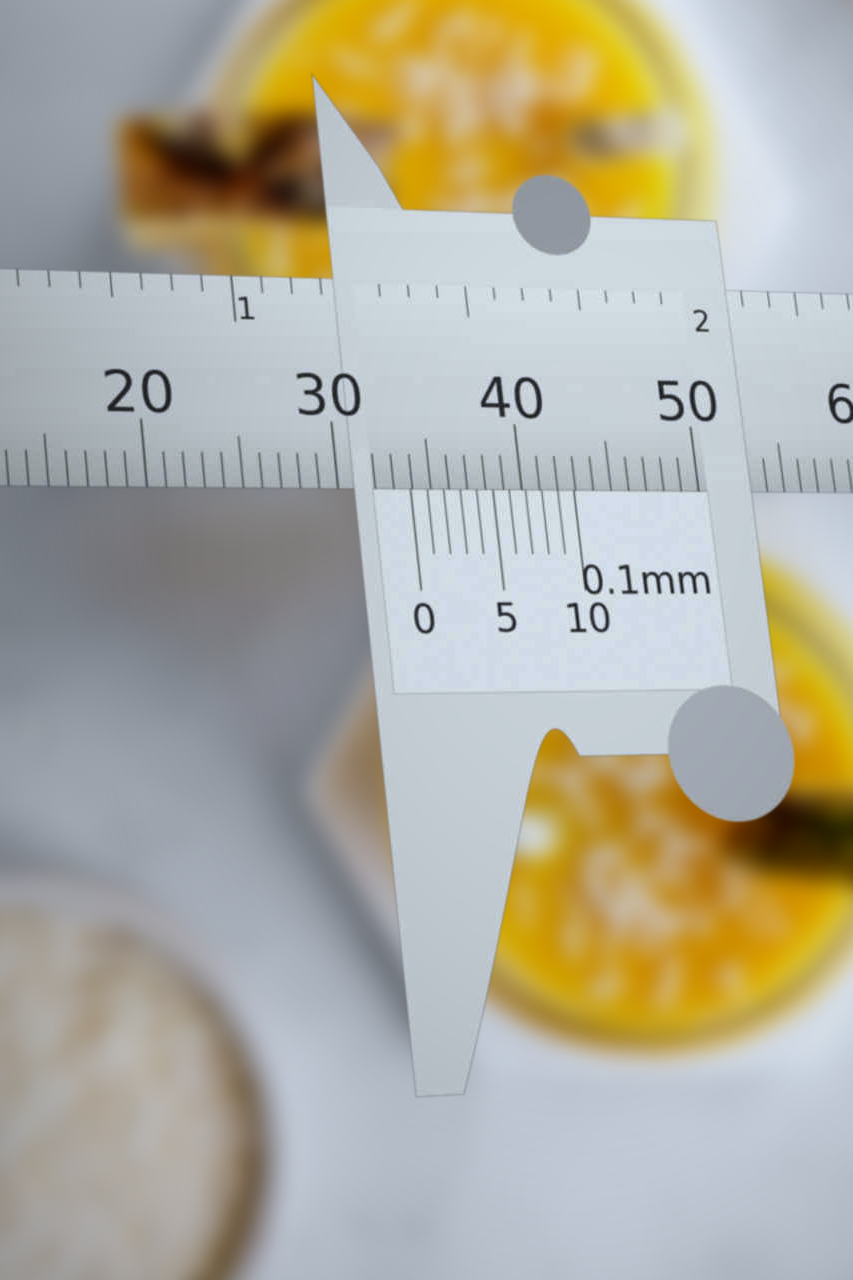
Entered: 33.9 mm
